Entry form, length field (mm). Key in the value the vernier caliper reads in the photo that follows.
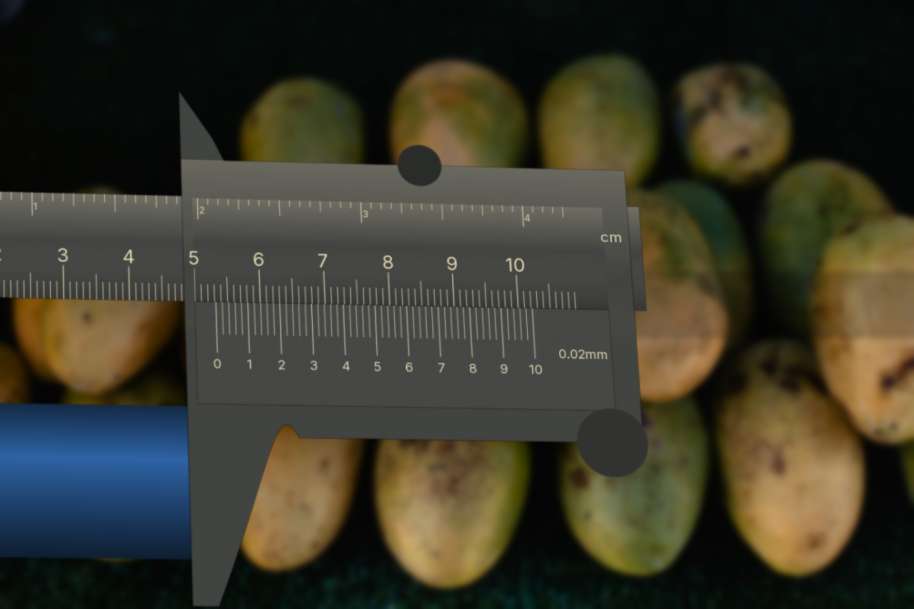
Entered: 53.2 mm
